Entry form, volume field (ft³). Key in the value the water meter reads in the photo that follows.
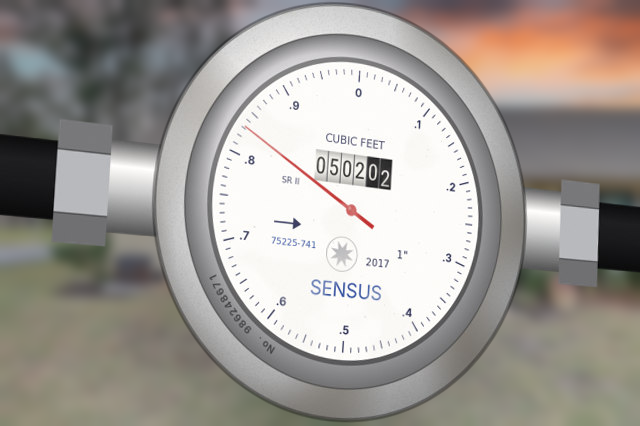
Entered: 50201.83 ft³
